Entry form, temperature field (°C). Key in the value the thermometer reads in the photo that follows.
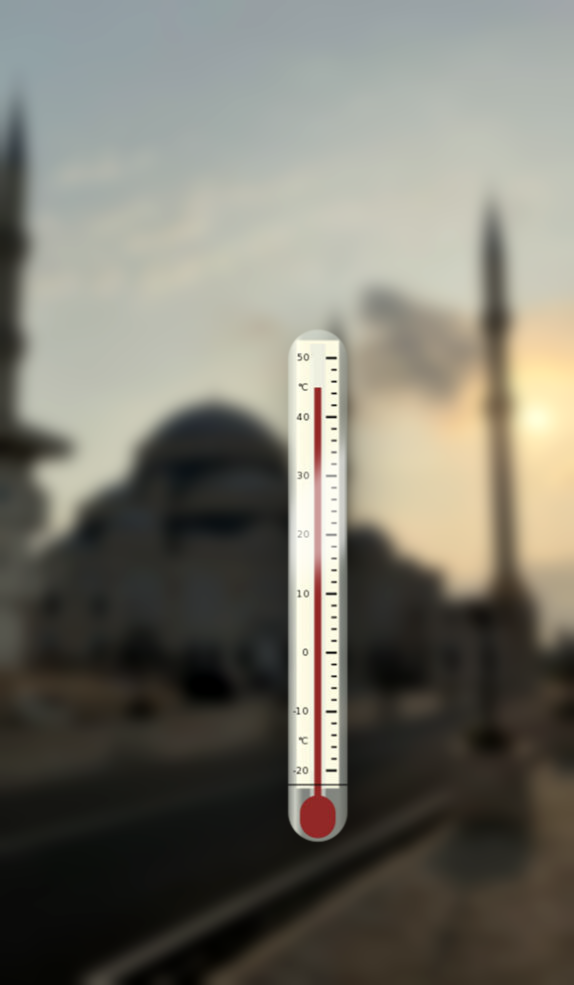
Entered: 45 °C
